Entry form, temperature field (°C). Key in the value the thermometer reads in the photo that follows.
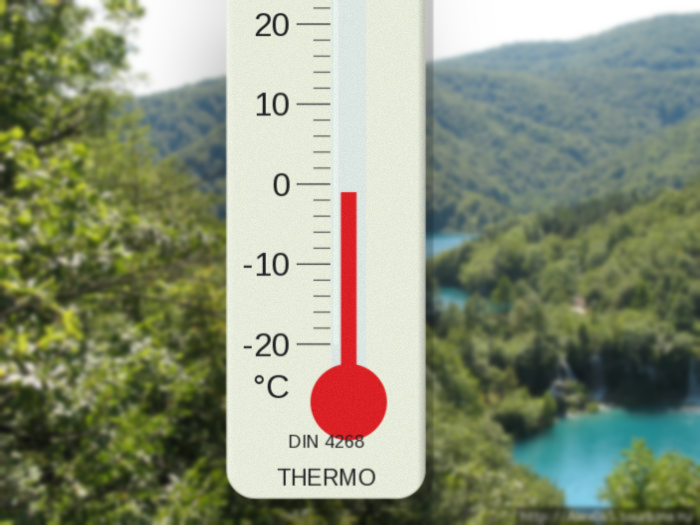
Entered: -1 °C
